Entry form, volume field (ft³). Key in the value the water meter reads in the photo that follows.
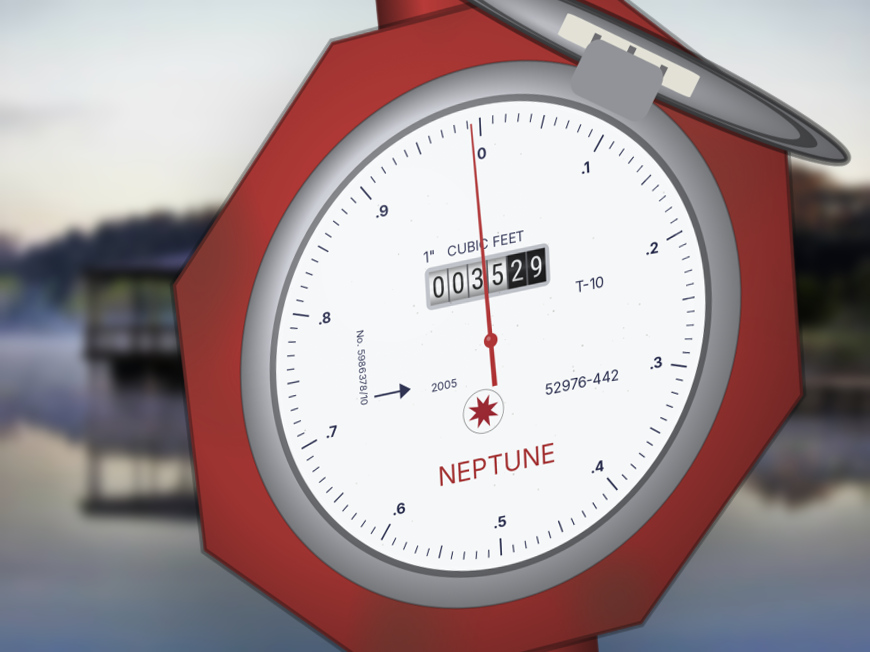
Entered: 3528.99 ft³
